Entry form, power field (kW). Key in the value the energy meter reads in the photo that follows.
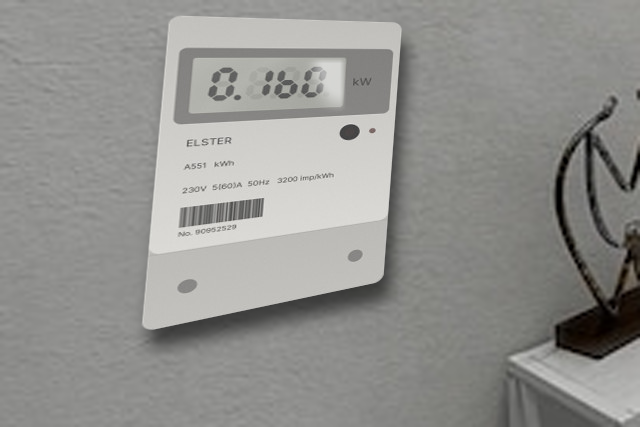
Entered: 0.160 kW
